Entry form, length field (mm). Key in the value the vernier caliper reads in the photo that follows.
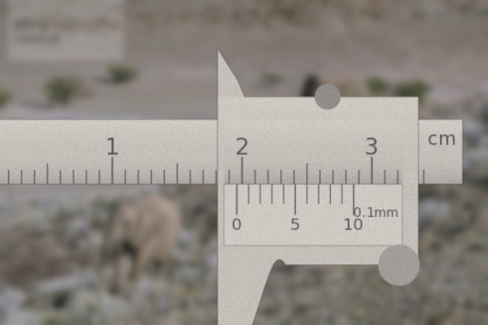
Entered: 19.6 mm
